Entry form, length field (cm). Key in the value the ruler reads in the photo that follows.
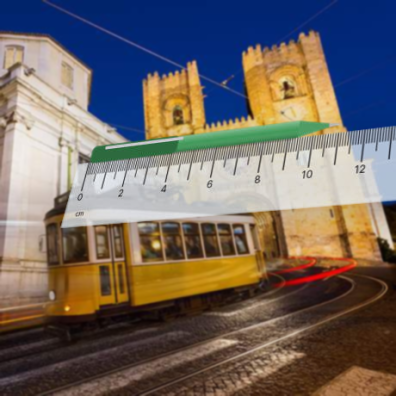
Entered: 11 cm
